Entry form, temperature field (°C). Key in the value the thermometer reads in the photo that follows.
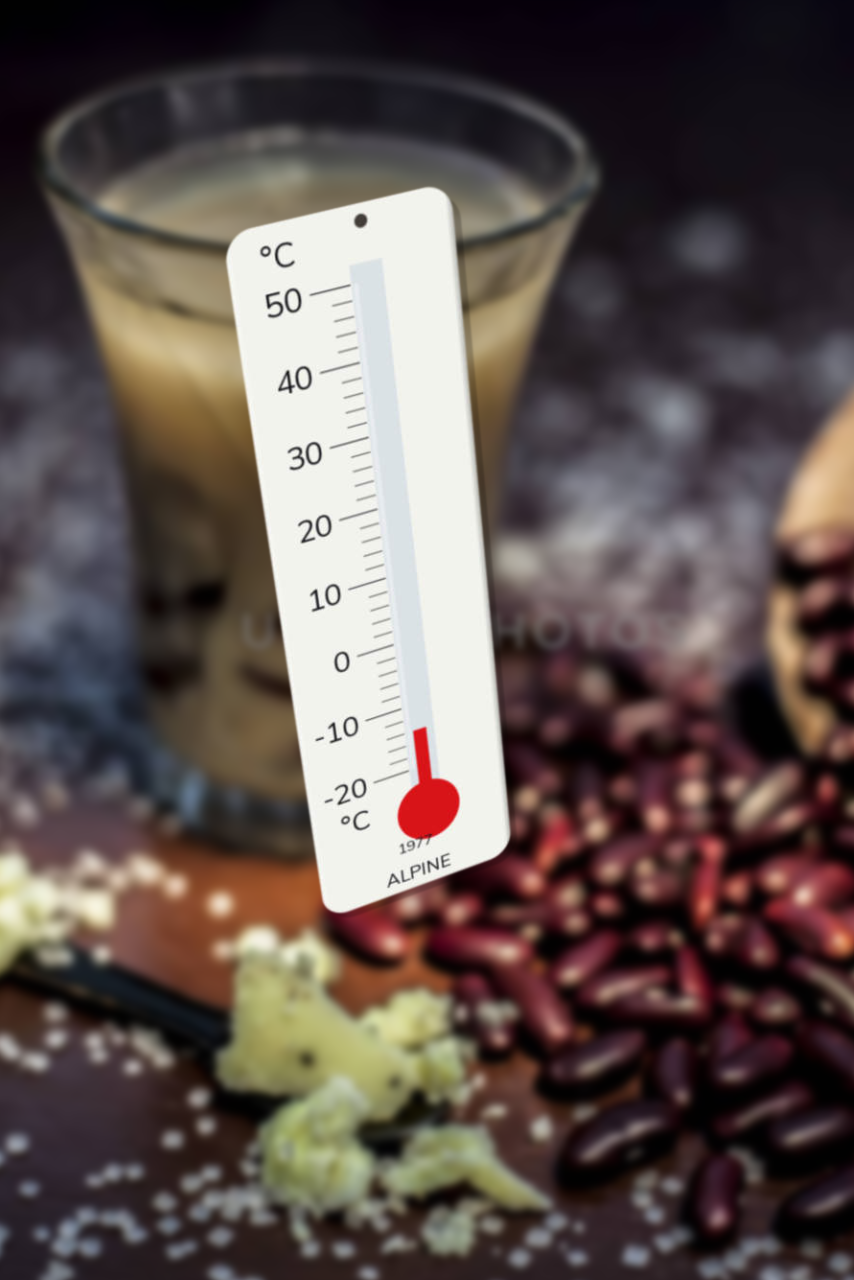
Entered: -14 °C
